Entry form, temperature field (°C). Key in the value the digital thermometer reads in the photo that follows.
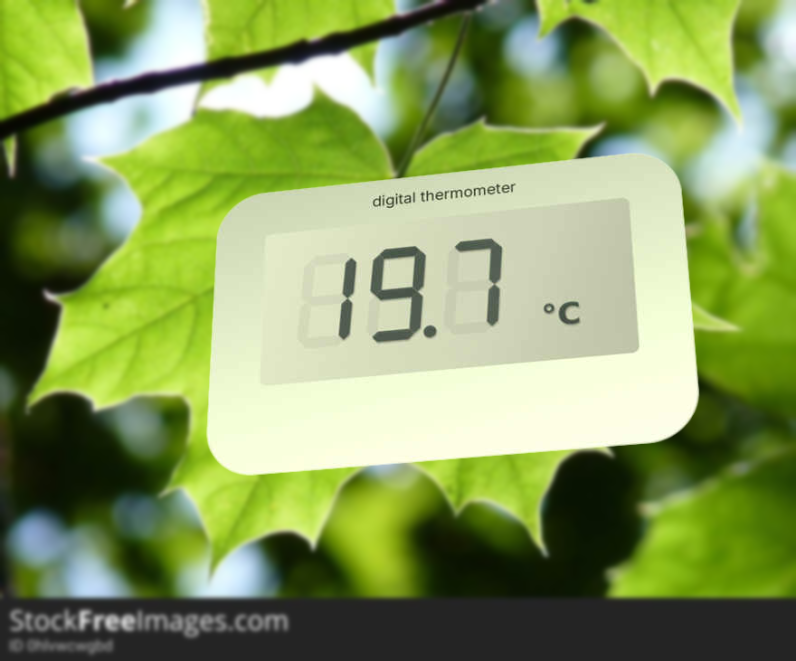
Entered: 19.7 °C
